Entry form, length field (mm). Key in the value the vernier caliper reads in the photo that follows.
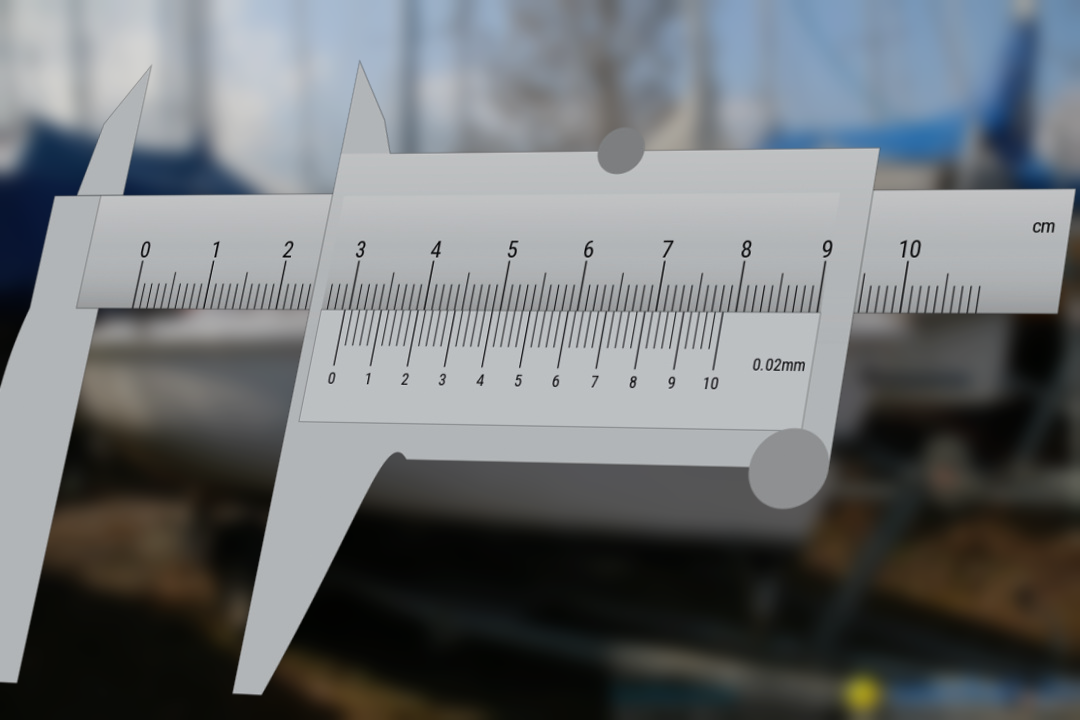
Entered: 29.4 mm
